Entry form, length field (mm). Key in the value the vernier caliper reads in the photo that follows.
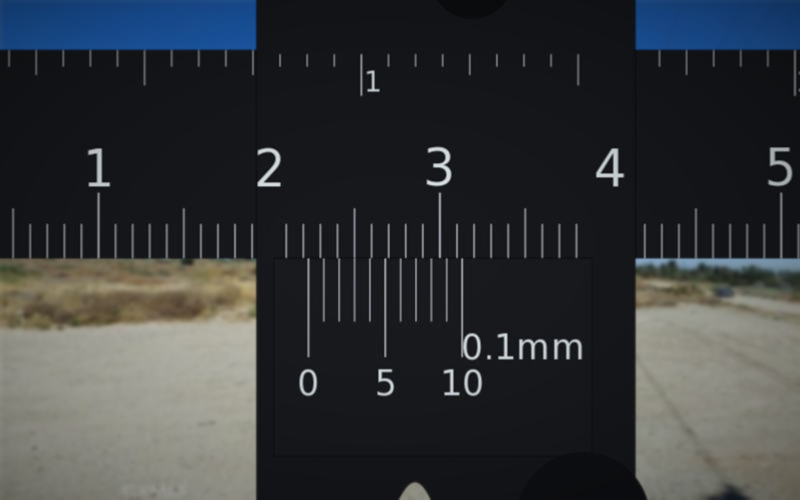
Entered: 22.3 mm
